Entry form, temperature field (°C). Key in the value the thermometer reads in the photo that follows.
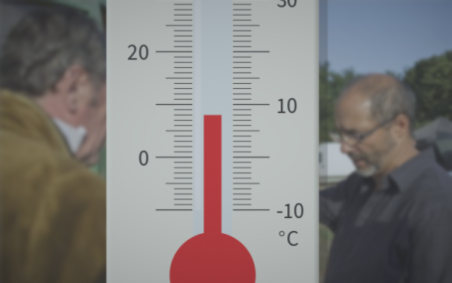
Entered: 8 °C
